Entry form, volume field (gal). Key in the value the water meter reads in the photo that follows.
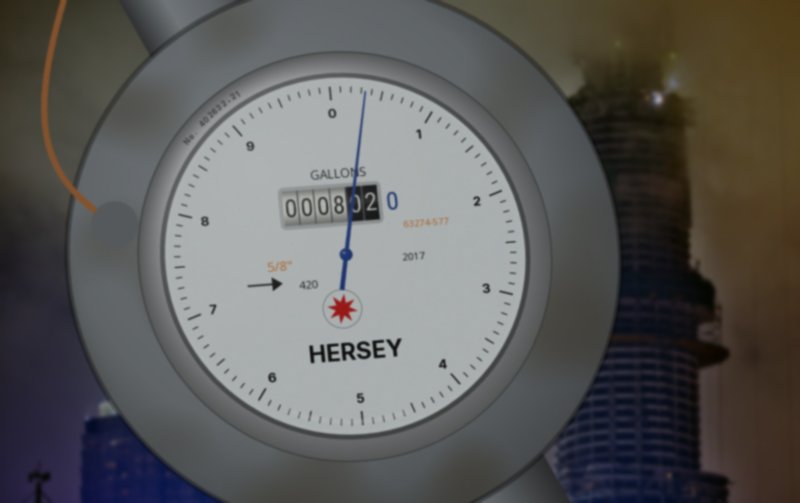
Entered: 8020.3 gal
